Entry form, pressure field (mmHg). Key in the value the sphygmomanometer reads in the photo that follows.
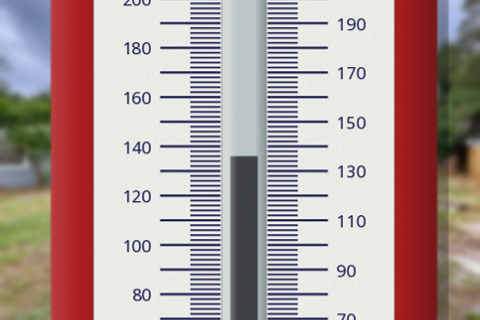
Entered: 136 mmHg
